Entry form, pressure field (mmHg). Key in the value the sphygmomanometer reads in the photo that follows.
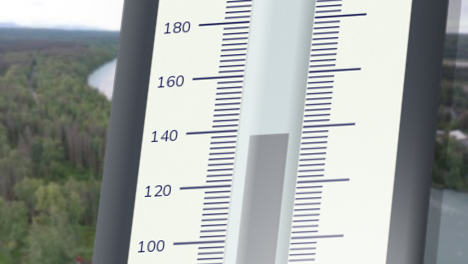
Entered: 138 mmHg
